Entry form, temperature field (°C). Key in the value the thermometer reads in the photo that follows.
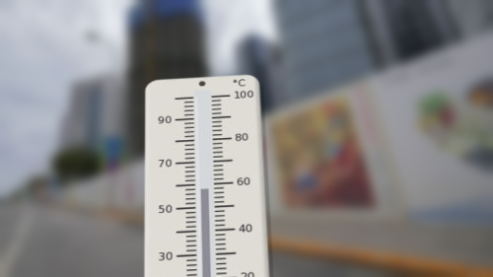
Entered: 58 °C
